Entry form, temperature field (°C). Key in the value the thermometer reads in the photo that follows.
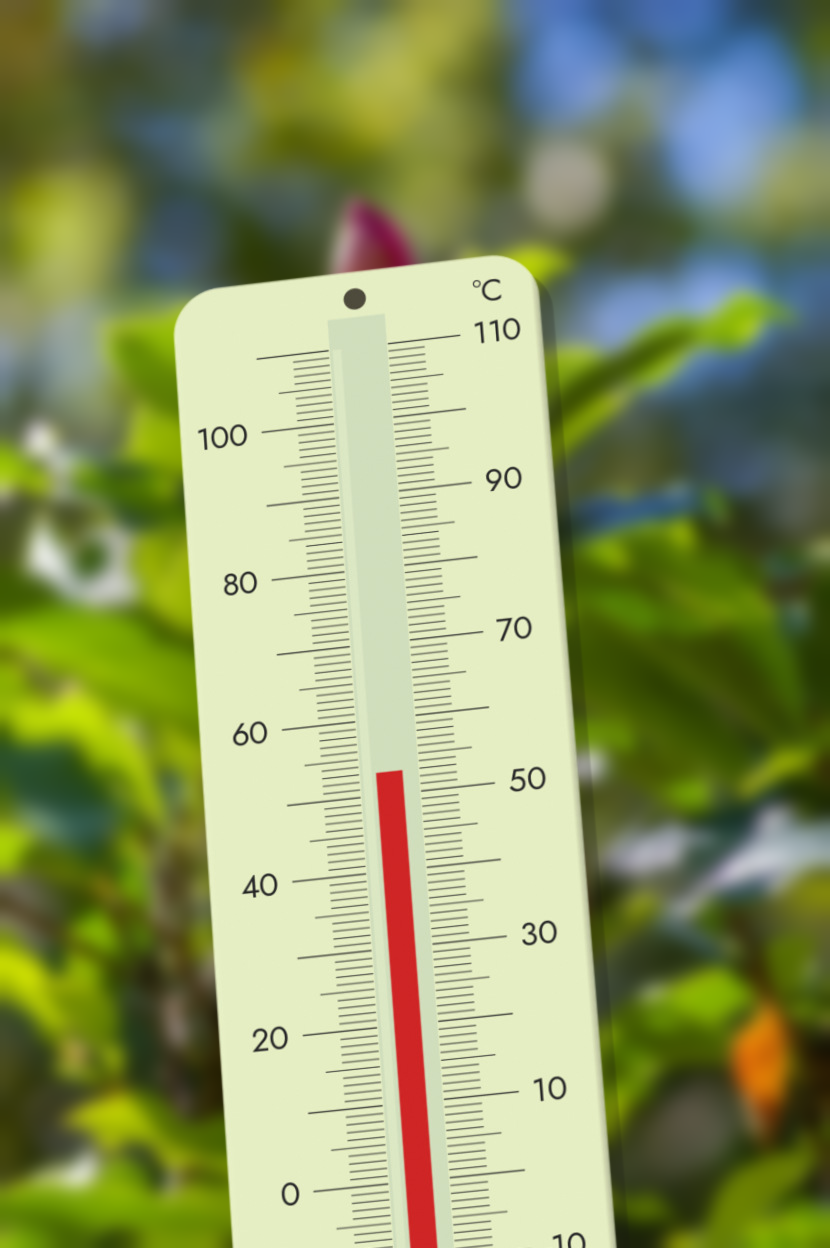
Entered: 53 °C
